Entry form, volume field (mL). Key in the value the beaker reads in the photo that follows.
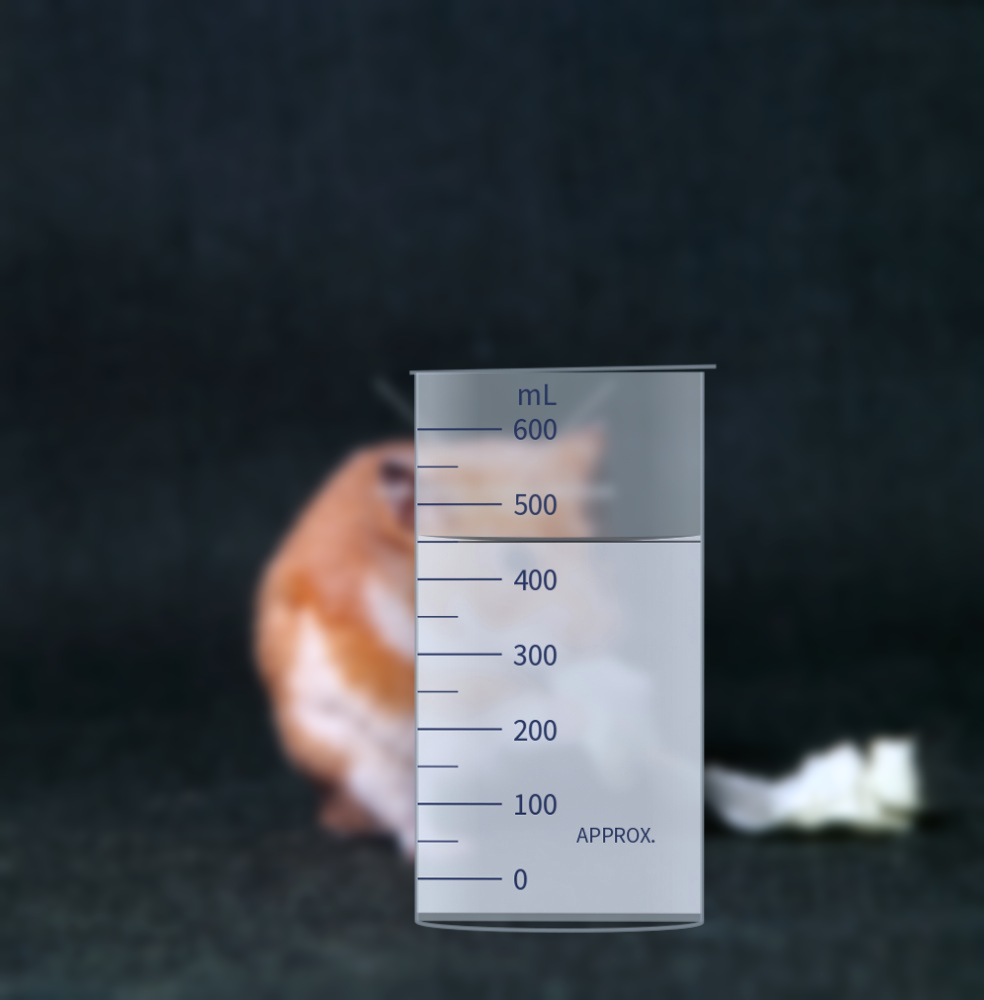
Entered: 450 mL
